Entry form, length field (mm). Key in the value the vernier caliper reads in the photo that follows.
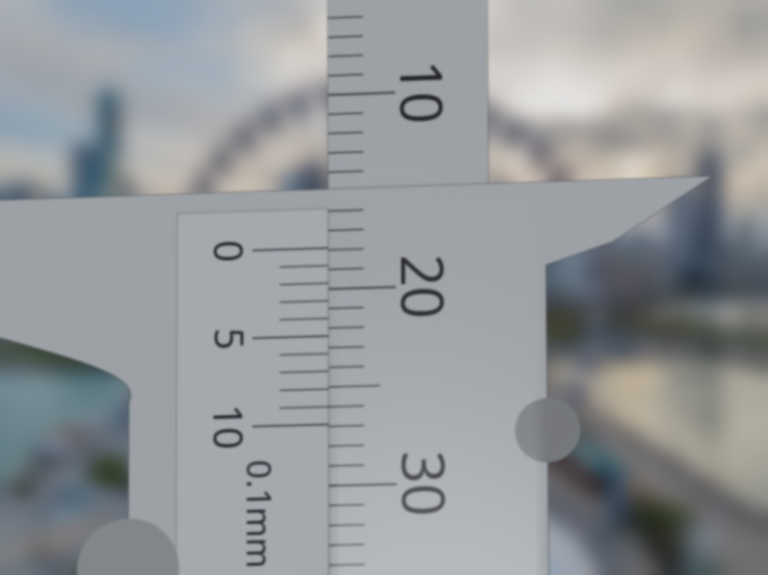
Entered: 17.9 mm
